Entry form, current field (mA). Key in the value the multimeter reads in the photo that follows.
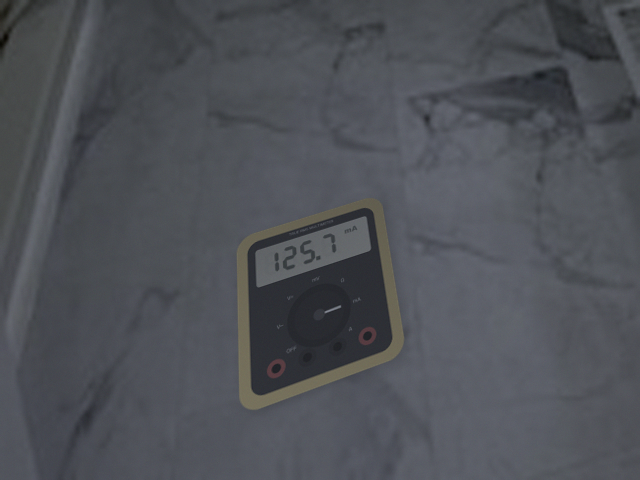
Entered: 125.7 mA
